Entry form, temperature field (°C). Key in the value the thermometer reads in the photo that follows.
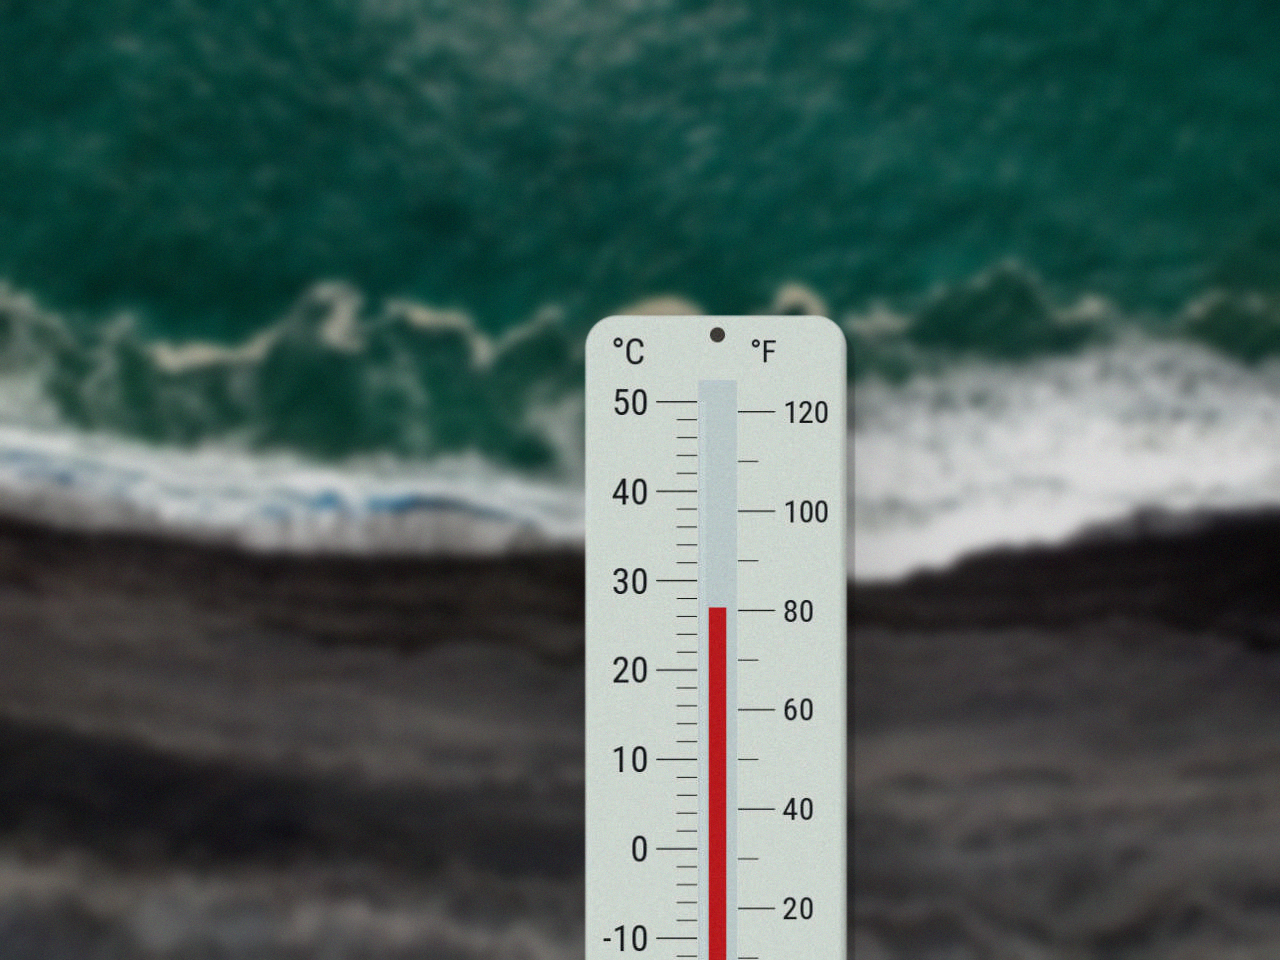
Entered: 27 °C
